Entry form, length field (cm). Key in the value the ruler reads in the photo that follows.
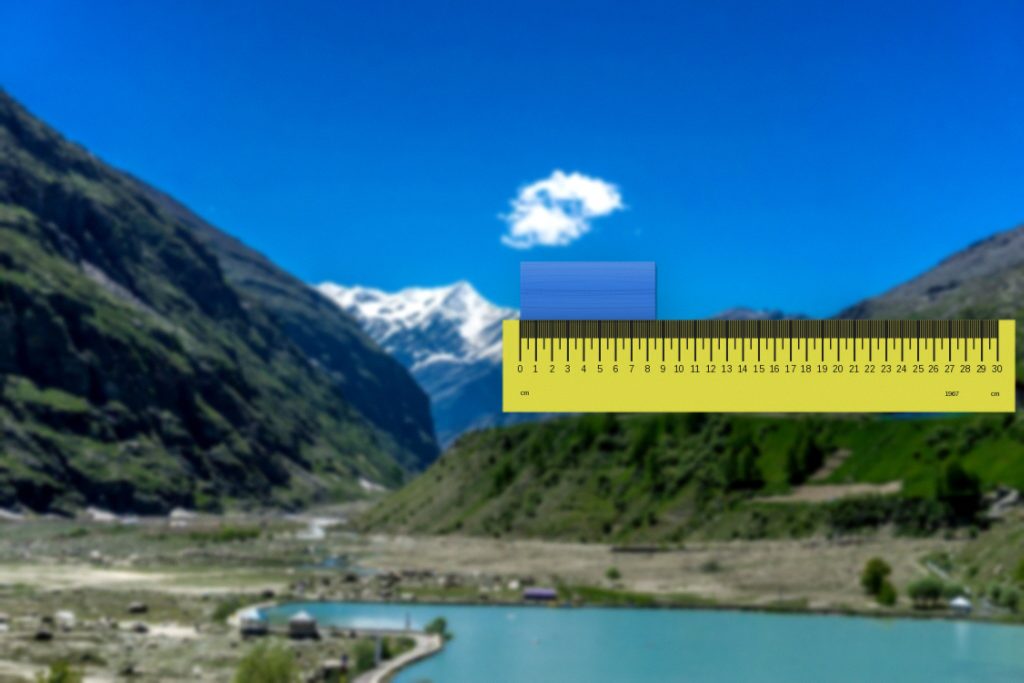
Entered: 8.5 cm
